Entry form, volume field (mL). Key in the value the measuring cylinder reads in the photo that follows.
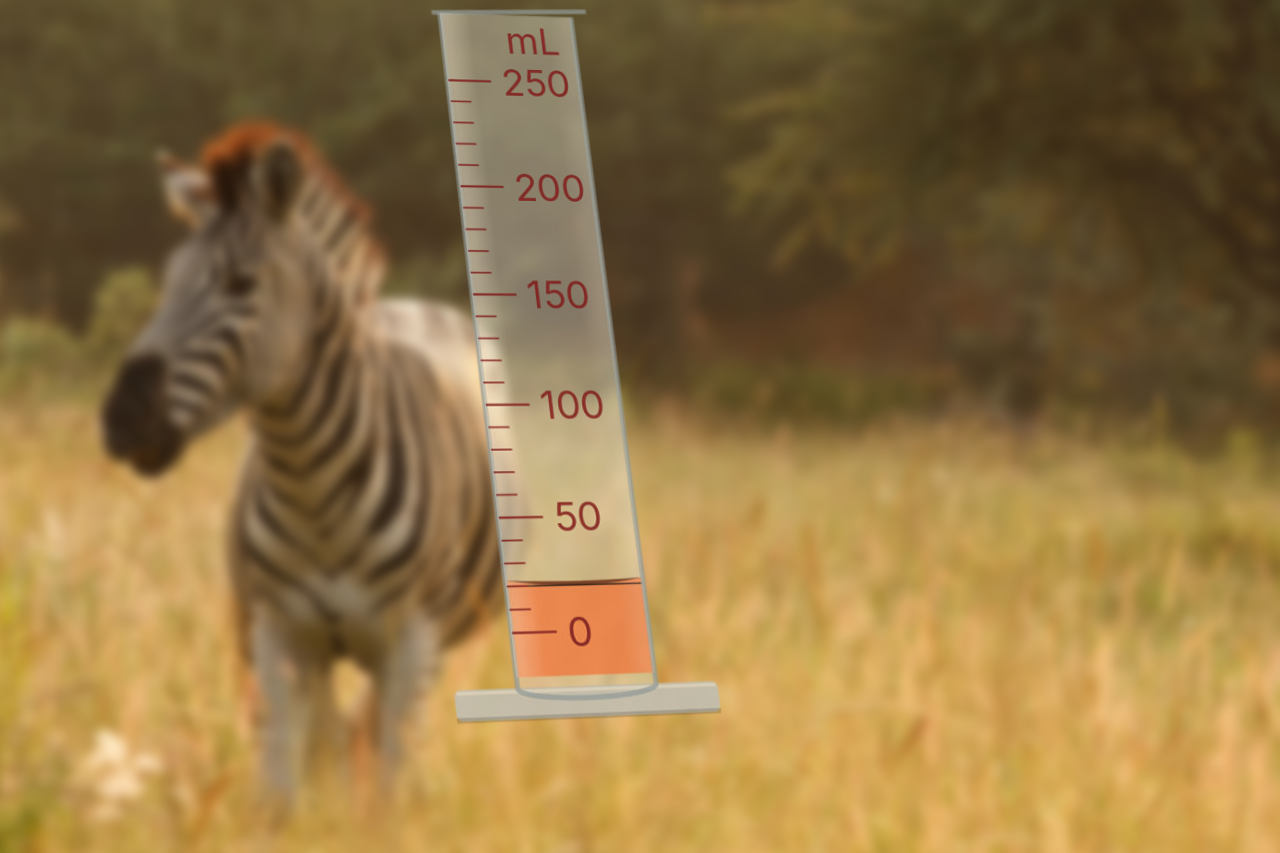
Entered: 20 mL
